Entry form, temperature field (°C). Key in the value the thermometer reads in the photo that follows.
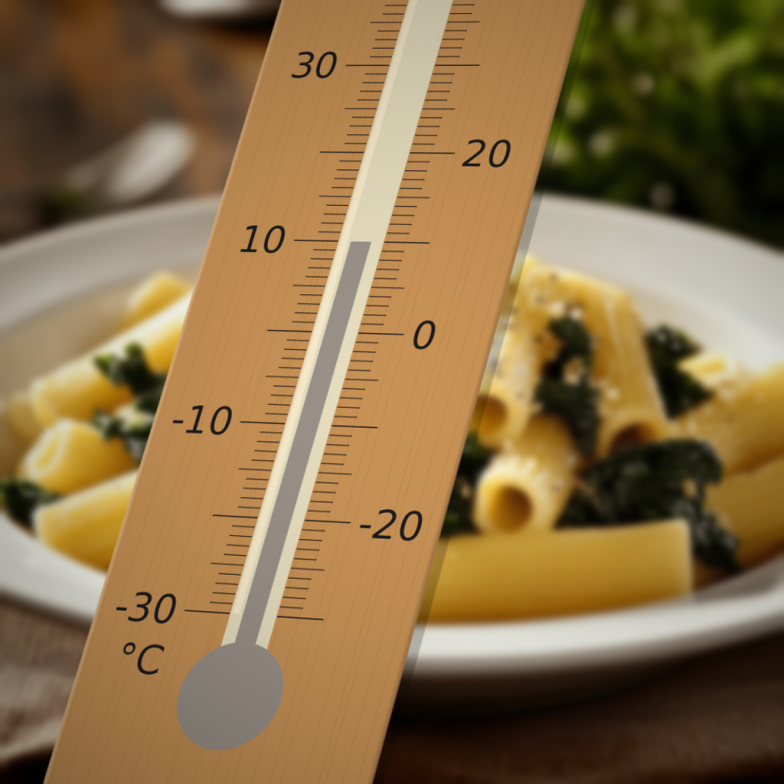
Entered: 10 °C
